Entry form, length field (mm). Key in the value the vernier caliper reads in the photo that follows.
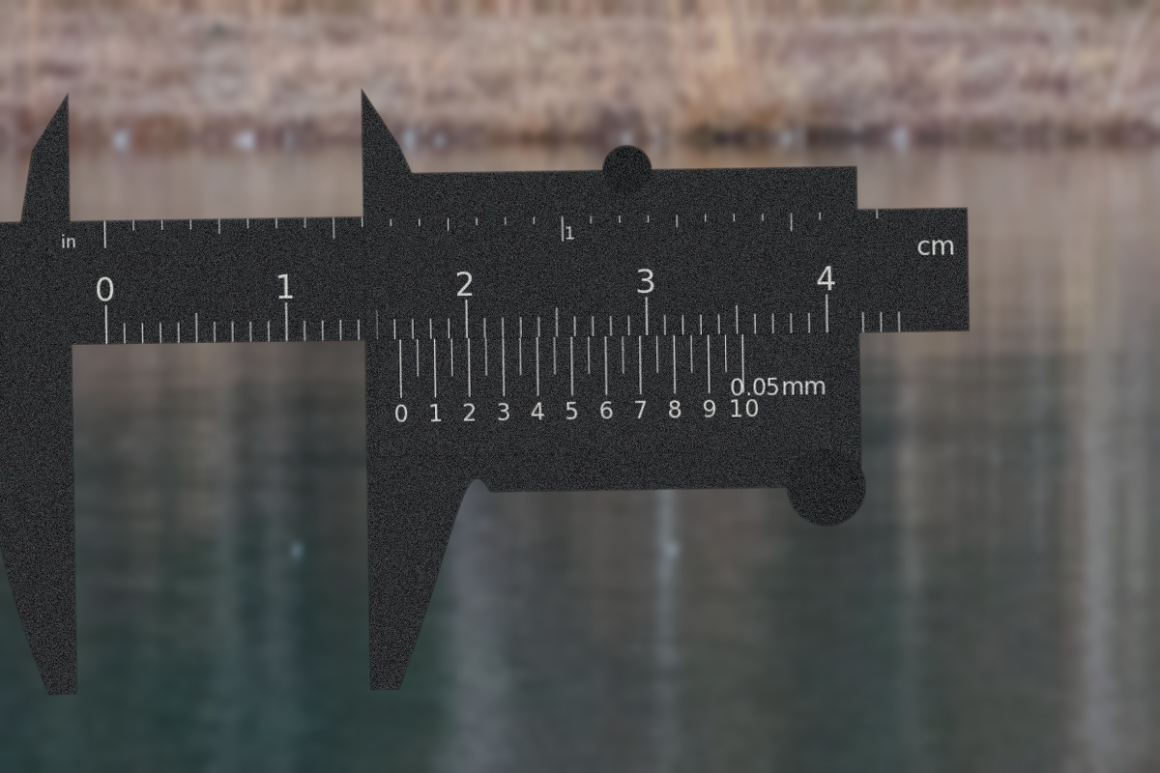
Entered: 16.3 mm
